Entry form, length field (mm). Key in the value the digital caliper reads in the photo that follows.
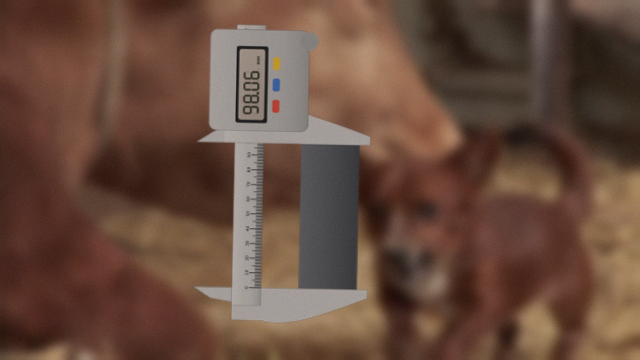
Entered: 98.06 mm
